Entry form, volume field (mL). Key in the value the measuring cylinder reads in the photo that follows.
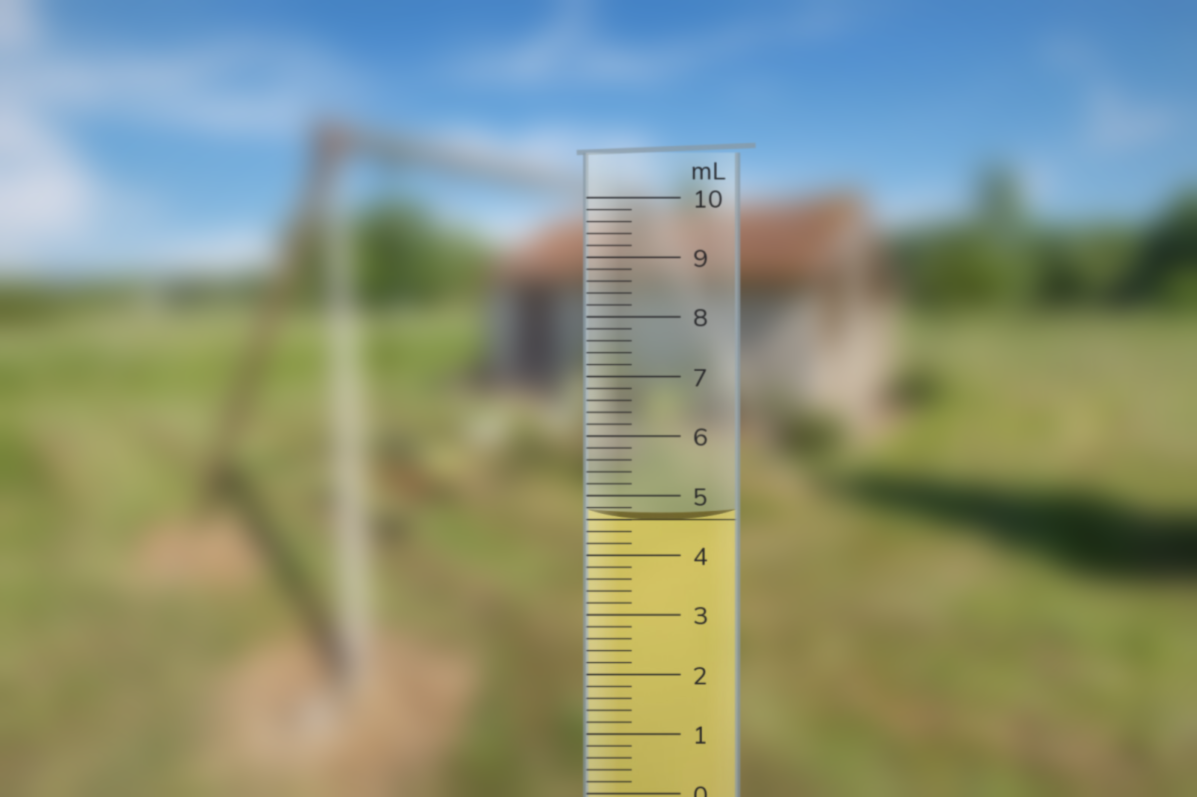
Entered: 4.6 mL
